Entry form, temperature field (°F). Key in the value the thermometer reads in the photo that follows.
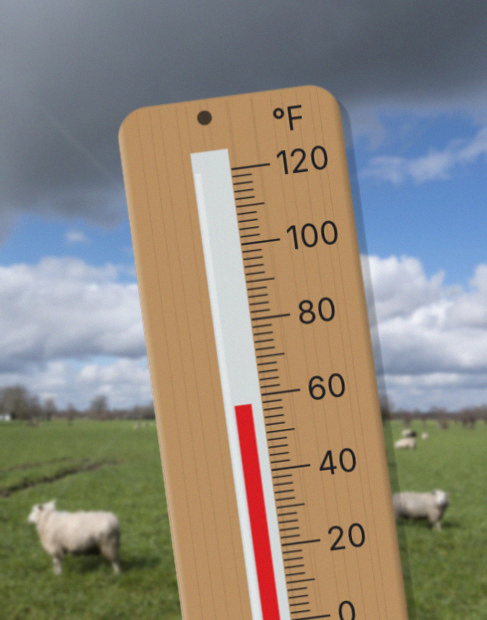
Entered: 58 °F
